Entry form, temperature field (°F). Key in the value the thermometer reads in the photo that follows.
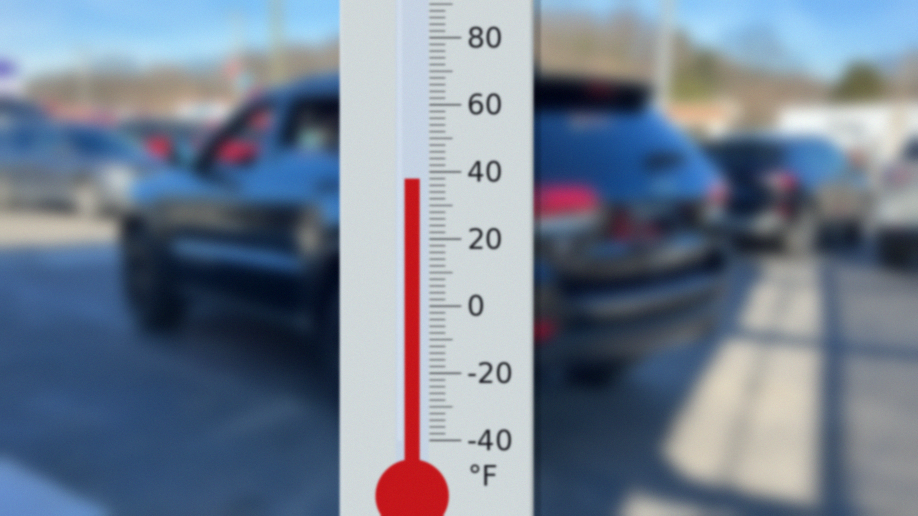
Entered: 38 °F
